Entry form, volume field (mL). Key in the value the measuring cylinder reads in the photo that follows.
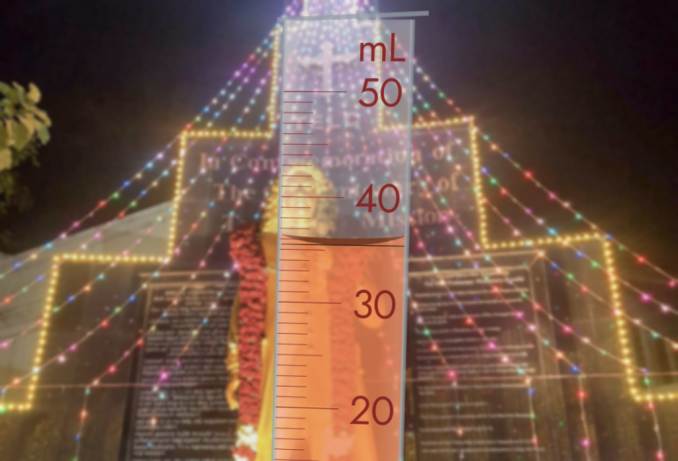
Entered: 35.5 mL
